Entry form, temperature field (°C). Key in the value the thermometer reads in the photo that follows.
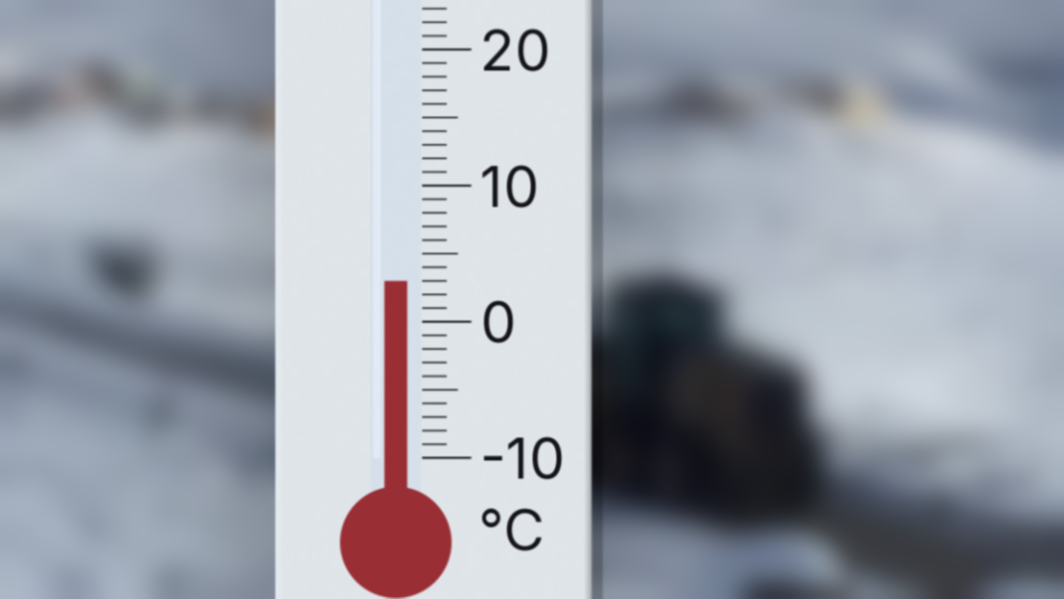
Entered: 3 °C
